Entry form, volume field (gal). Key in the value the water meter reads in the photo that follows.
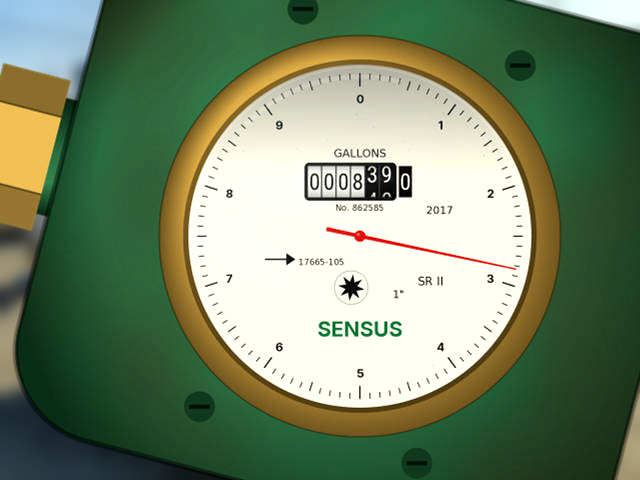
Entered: 8392.8 gal
